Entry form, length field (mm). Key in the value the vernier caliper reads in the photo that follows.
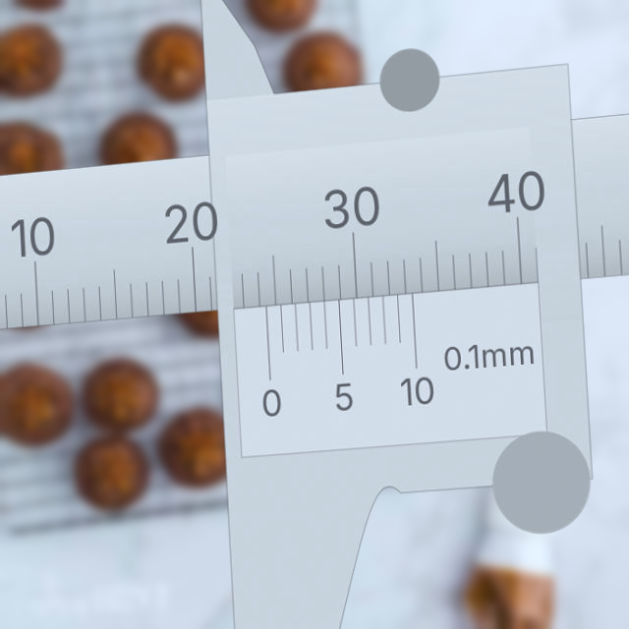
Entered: 24.4 mm
